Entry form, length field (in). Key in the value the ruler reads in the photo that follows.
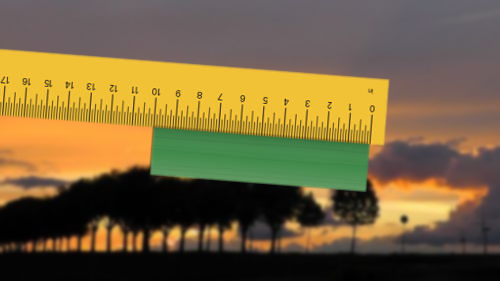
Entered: 10 in
